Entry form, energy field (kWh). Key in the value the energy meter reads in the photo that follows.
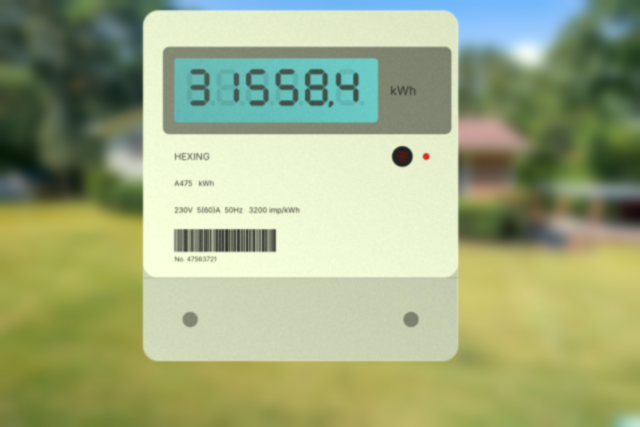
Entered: 31558.4 kWh
